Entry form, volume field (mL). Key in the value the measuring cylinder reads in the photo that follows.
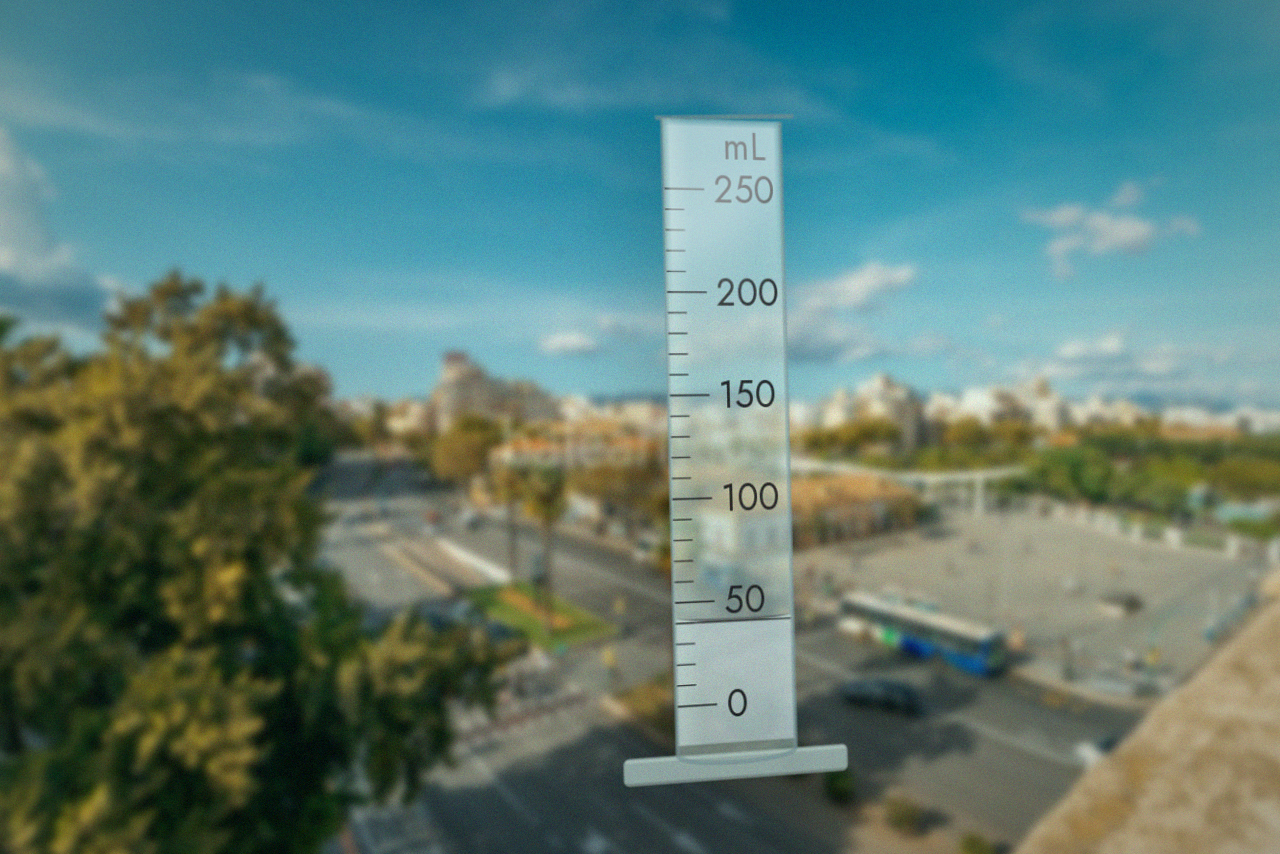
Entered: 40 mL
